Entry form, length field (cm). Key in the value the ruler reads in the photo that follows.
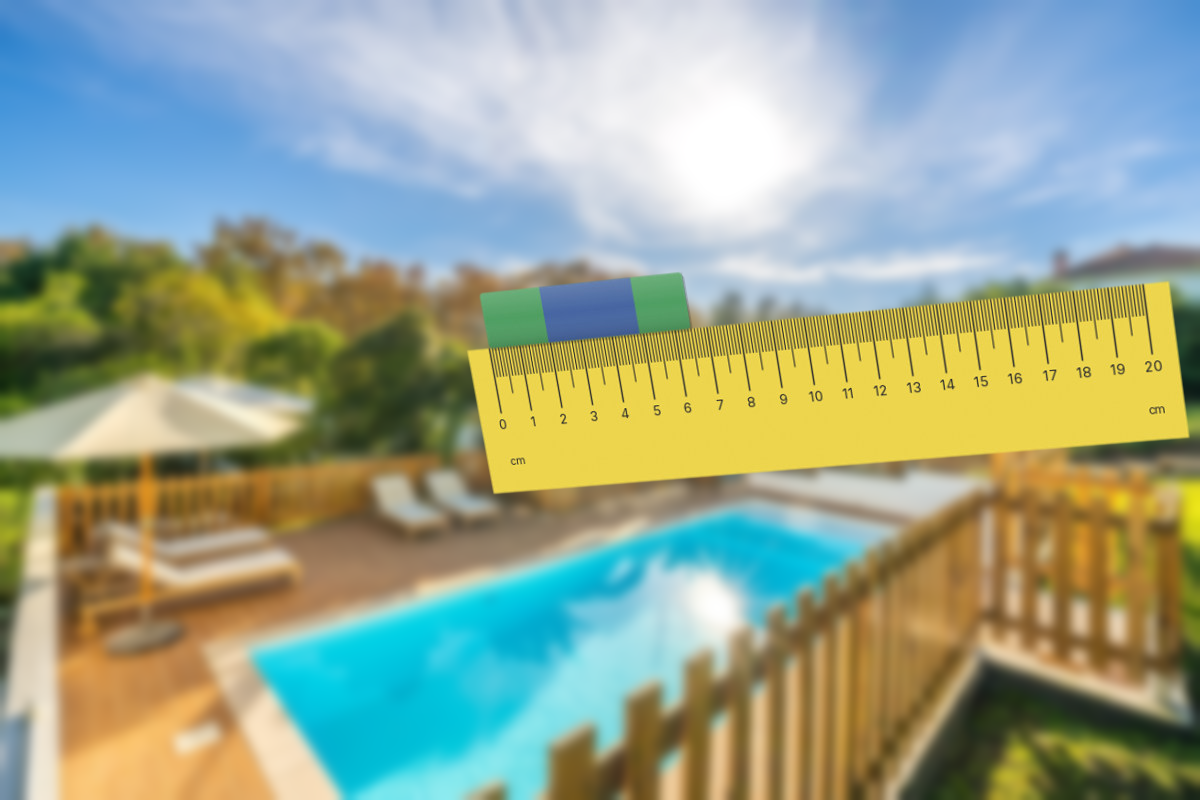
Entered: 6.5 cm
